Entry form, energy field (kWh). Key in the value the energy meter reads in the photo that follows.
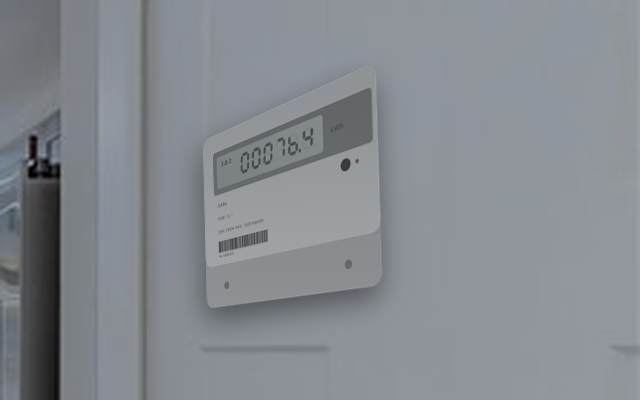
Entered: 76.4 kWh
